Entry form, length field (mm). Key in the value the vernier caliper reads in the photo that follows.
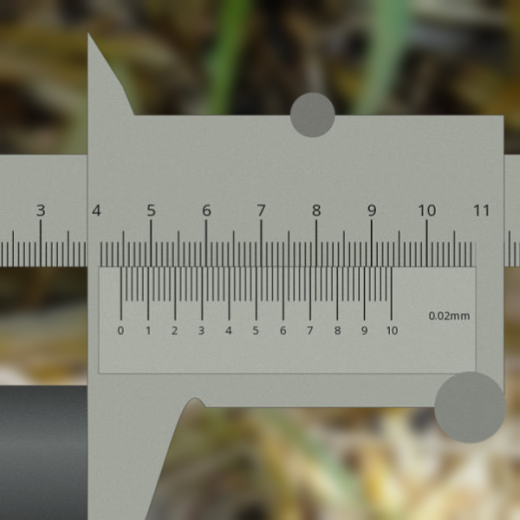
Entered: 44.6 mm
